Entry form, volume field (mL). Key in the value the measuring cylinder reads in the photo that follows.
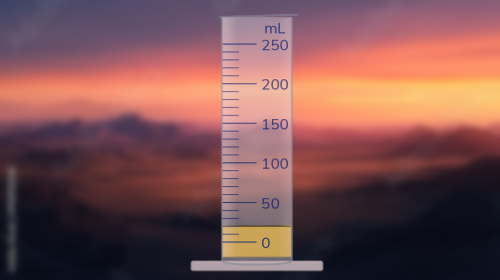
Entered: 20 mL
